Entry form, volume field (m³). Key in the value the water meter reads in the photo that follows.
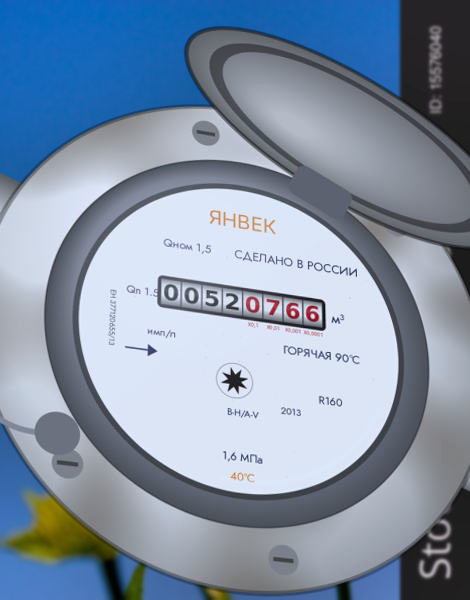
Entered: 52.0766 m³
